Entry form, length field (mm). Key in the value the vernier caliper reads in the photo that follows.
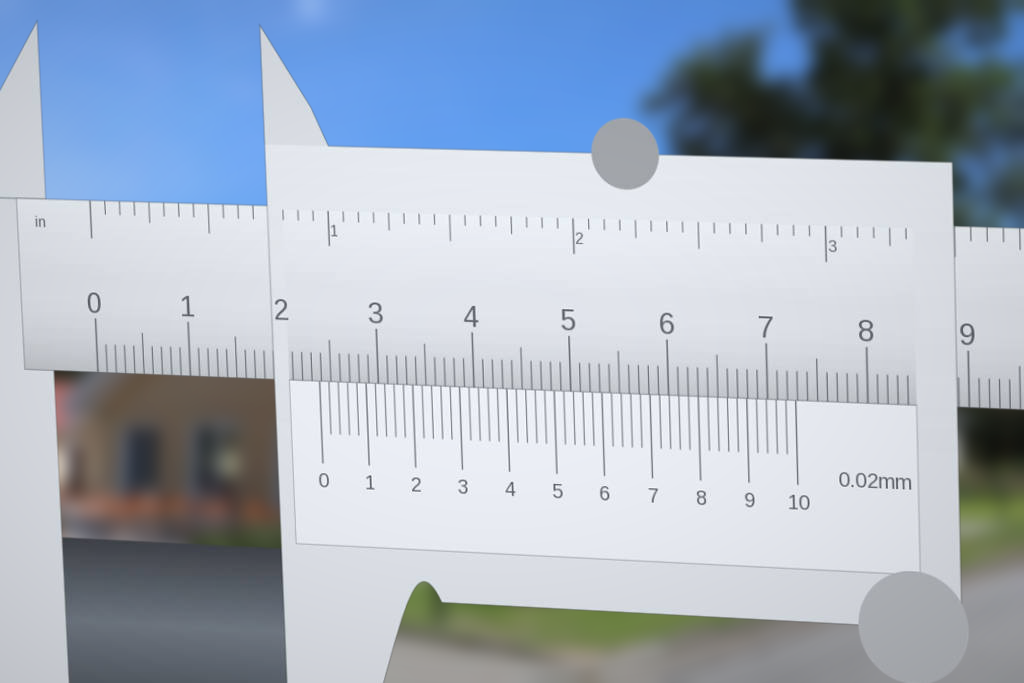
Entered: 23.8 mm
